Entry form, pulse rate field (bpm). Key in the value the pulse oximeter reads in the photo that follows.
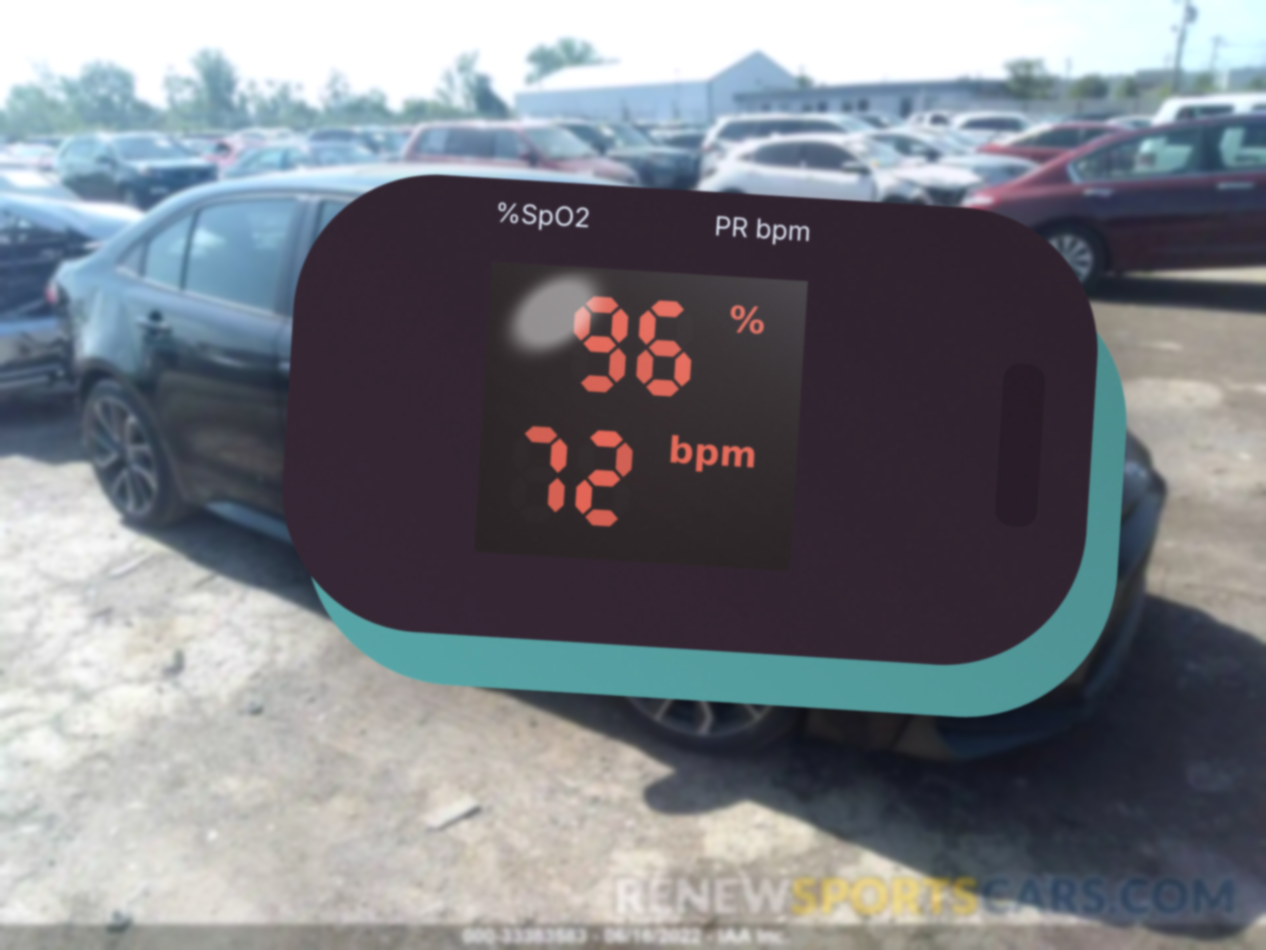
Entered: 72 bpm
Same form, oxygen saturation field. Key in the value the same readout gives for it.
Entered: 96 %
